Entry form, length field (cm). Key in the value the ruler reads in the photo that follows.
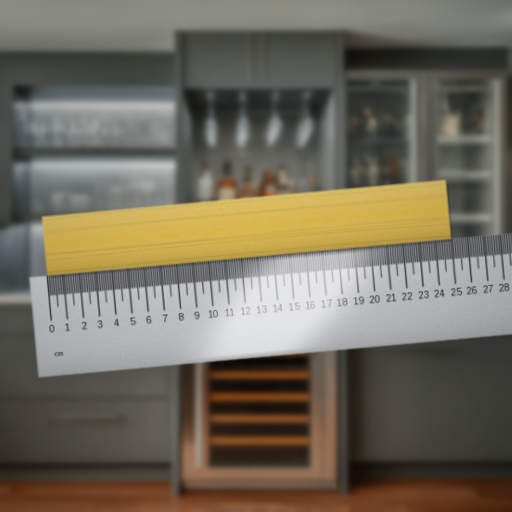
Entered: 25 cm
